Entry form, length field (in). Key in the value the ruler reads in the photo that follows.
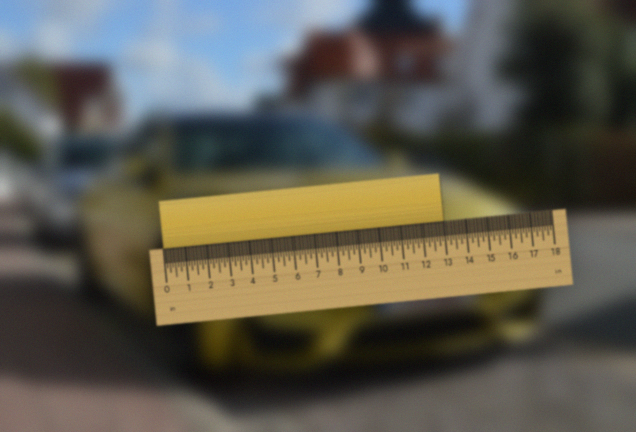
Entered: 13 in
